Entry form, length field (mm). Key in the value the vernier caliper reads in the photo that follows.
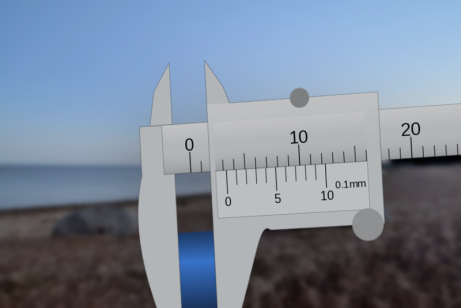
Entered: 3.3 mm
